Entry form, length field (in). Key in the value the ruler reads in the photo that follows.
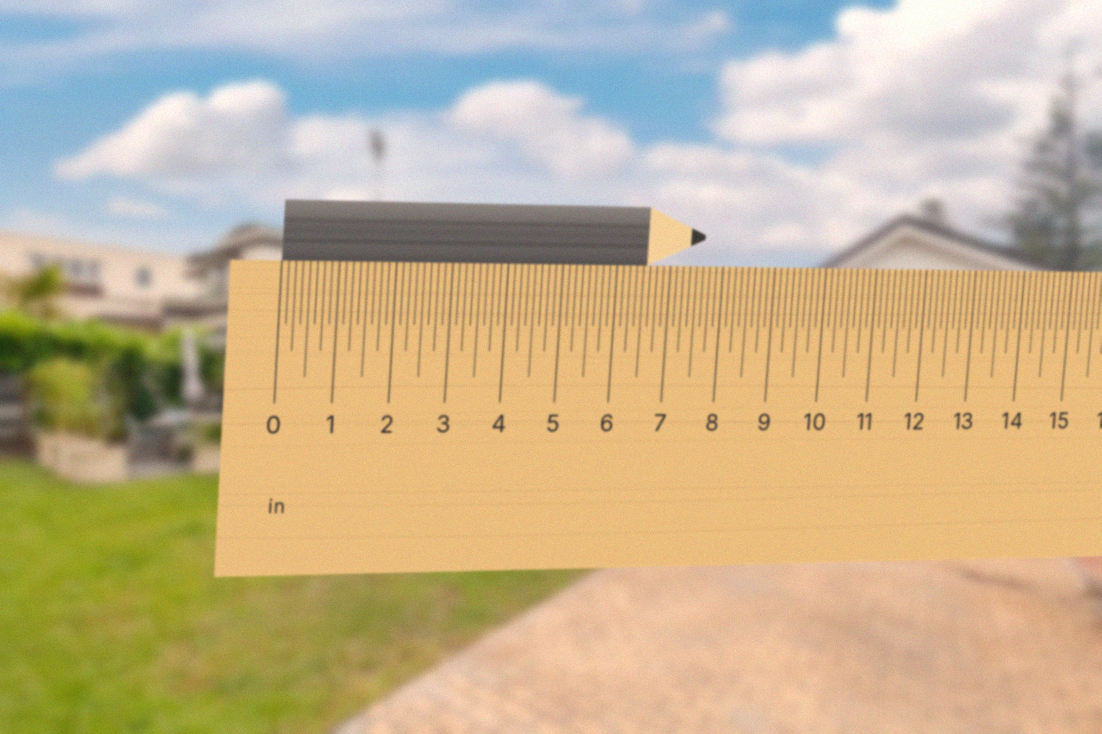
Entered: 7.625 in
